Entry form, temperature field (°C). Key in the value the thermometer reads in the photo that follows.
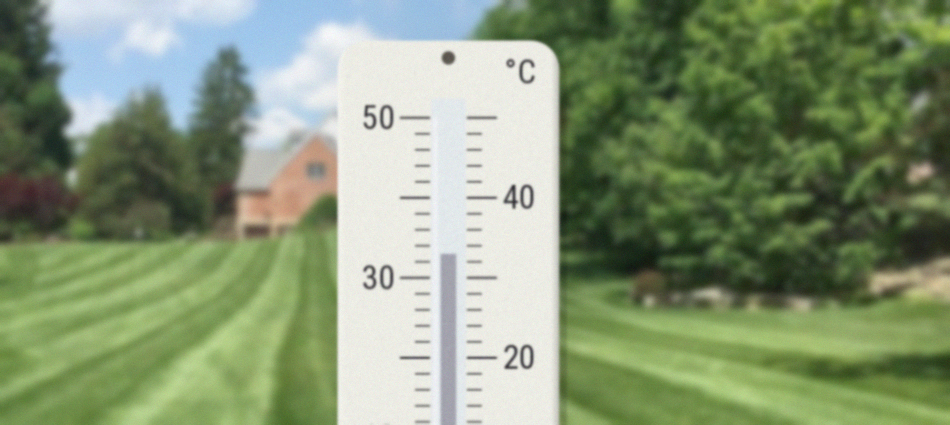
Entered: 33 °C
